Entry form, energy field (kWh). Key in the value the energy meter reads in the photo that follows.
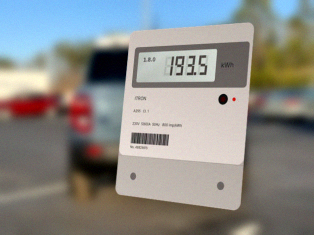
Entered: 193.5 kWh
